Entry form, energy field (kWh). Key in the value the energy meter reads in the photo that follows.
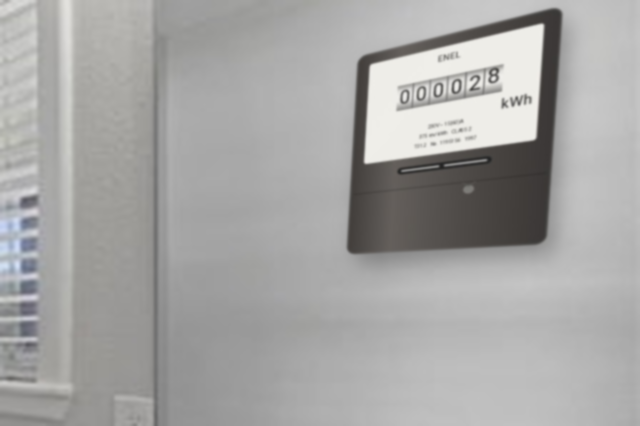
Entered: 28 kWh
